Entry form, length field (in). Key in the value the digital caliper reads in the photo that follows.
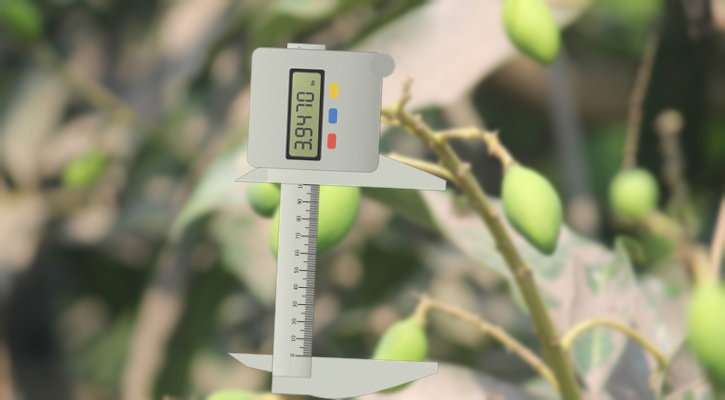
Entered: 3.9470 in
